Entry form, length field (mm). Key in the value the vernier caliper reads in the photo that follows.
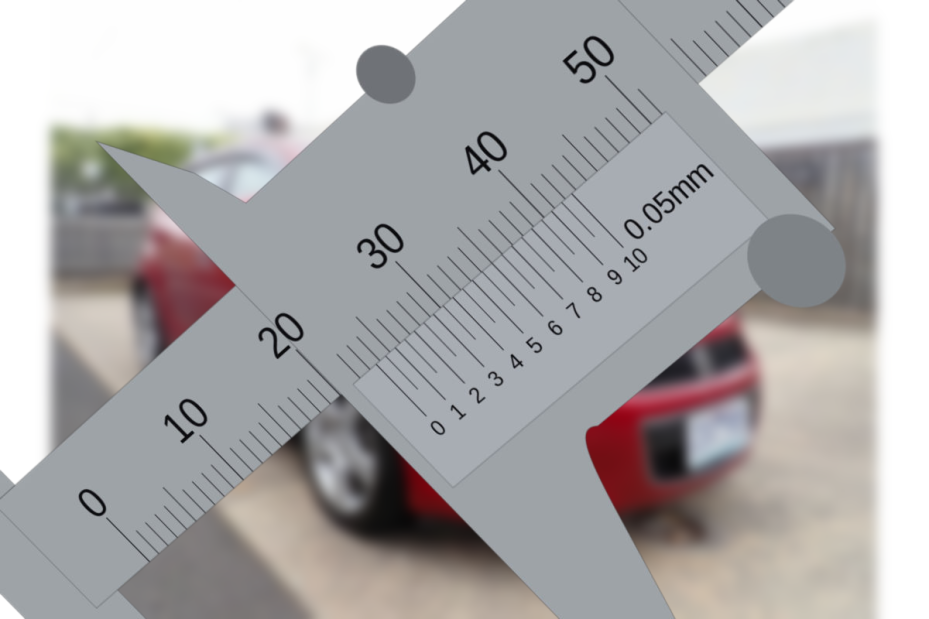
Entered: 23.6 mm
